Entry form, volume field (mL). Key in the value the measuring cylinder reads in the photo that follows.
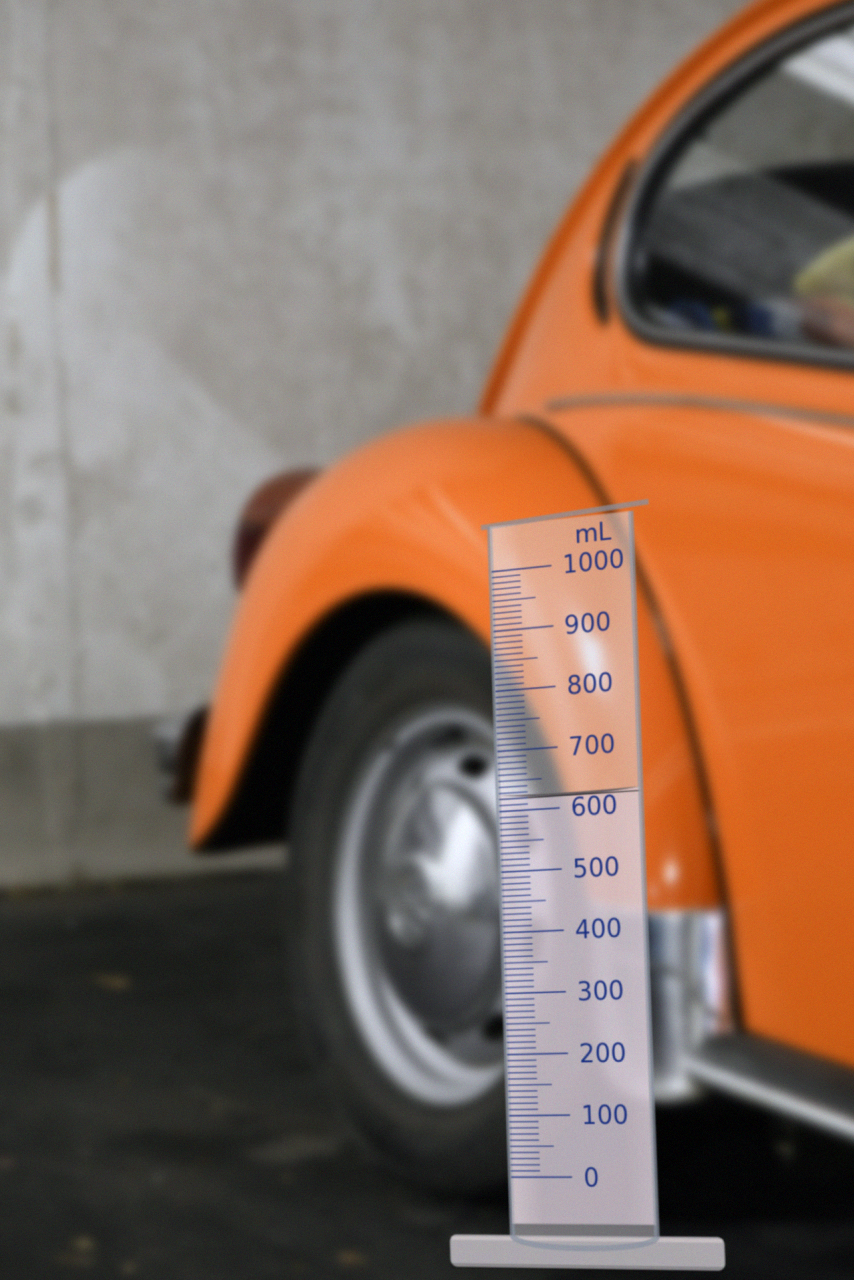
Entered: 620 mL
